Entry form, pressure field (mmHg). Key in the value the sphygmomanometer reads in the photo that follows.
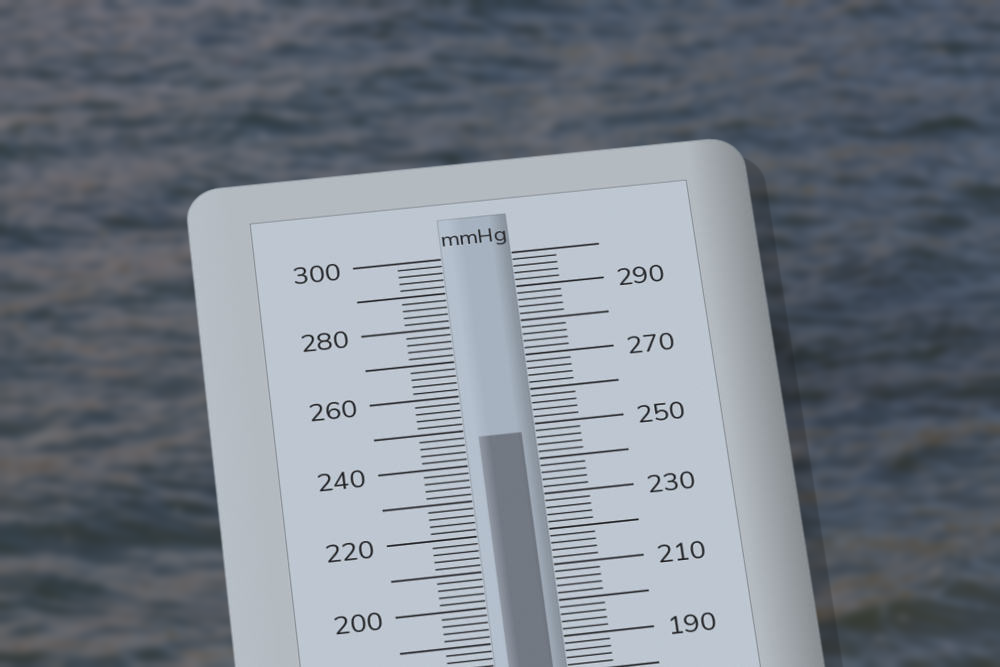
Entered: 248 mmHg
